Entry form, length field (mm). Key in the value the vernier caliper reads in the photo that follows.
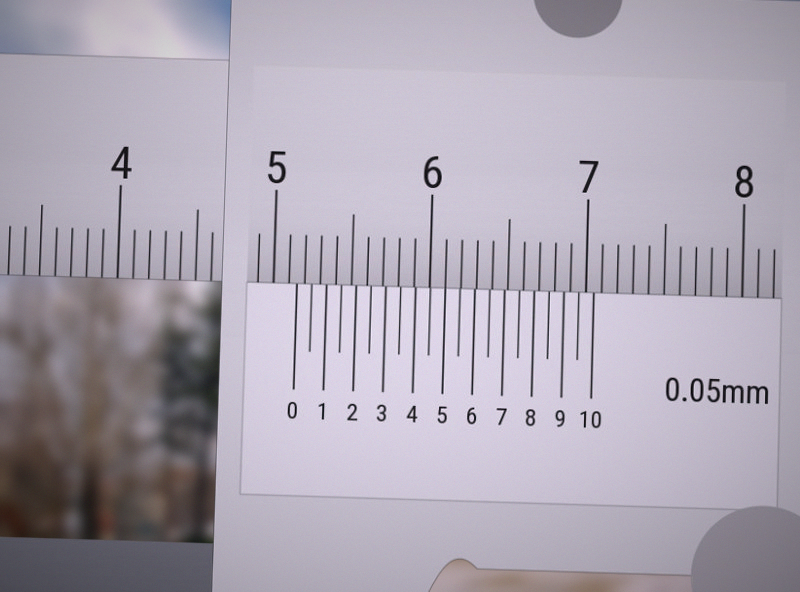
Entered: 51.5 mm
